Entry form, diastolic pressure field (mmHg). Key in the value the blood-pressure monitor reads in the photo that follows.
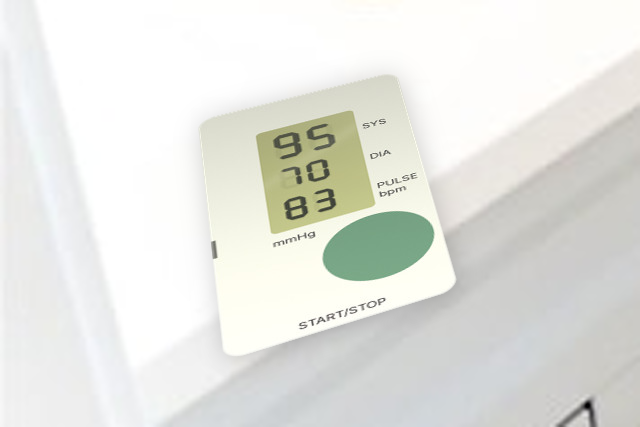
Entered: 70 mmHg
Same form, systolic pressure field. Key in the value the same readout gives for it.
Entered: 95 mmHg
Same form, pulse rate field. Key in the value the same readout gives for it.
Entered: 83 bpm
